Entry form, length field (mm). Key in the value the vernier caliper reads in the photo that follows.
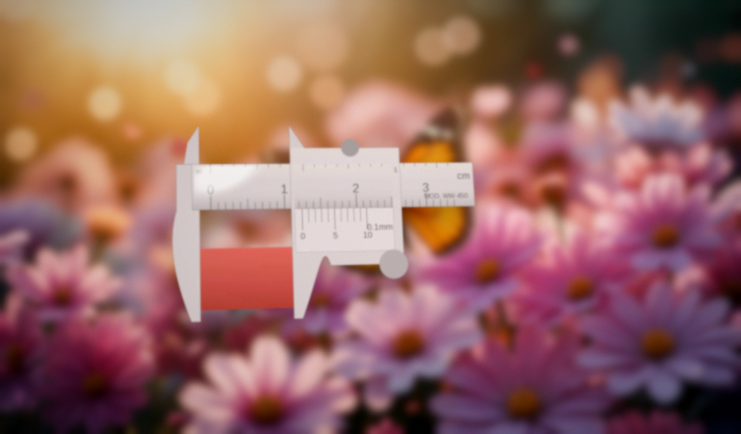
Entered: 12.4 mm
